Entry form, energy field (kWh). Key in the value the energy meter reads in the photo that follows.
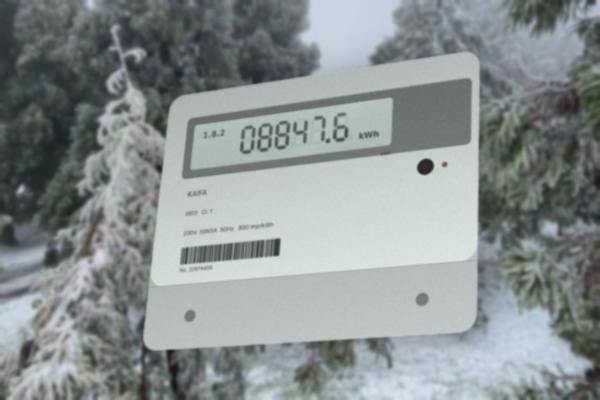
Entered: 8847.6 kWh
